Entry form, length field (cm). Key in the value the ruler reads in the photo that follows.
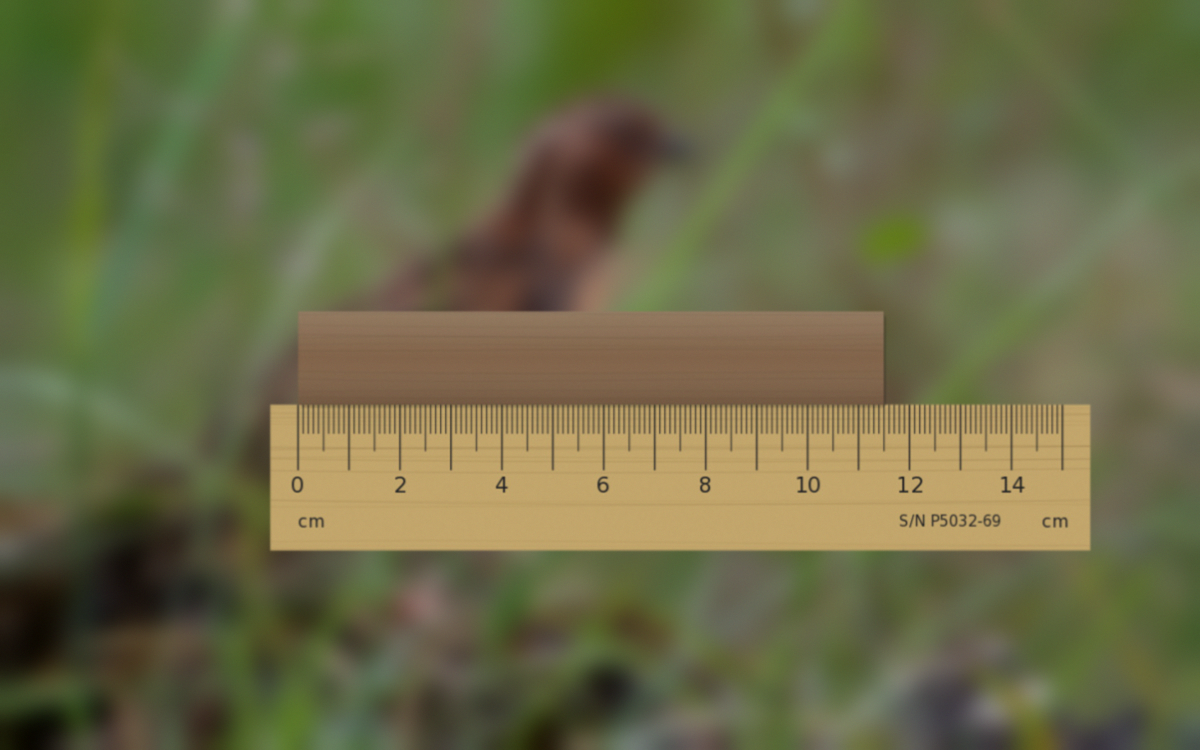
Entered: 11.5 cm
